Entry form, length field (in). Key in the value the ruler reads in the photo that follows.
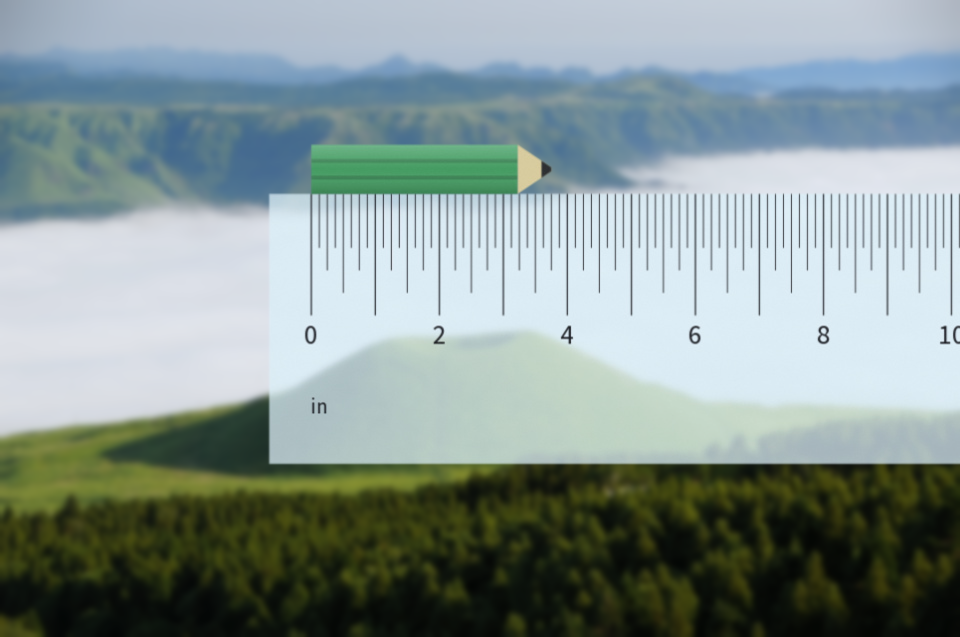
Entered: 3.75 in
